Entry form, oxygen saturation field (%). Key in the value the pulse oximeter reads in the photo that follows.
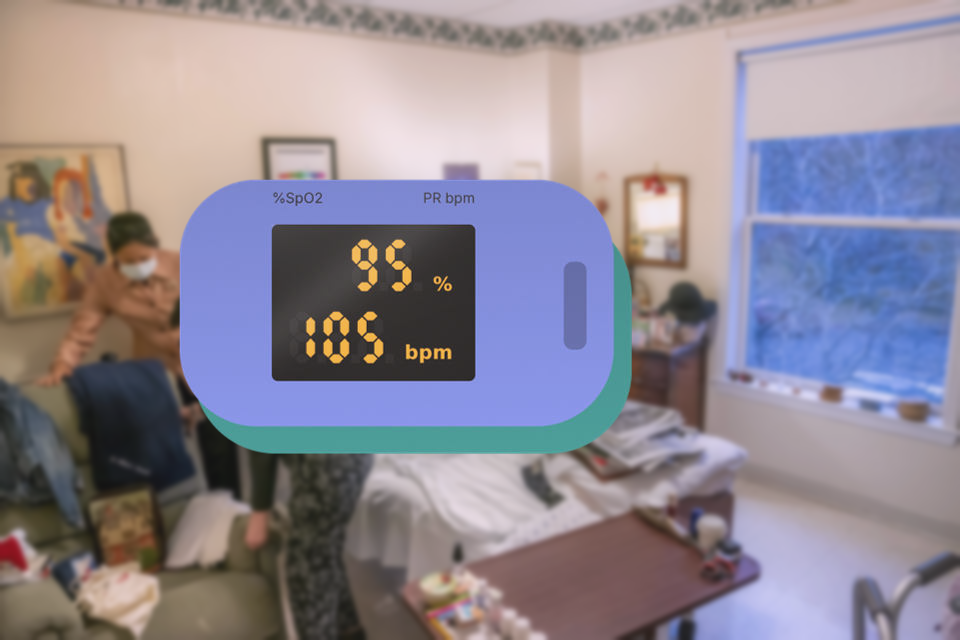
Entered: 95 %
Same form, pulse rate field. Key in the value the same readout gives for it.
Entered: 105 bpm
